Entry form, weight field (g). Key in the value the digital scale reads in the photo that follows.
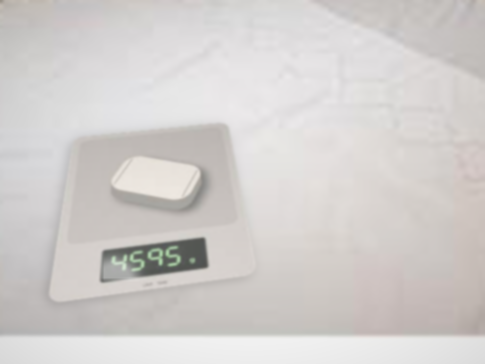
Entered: 4595 g
